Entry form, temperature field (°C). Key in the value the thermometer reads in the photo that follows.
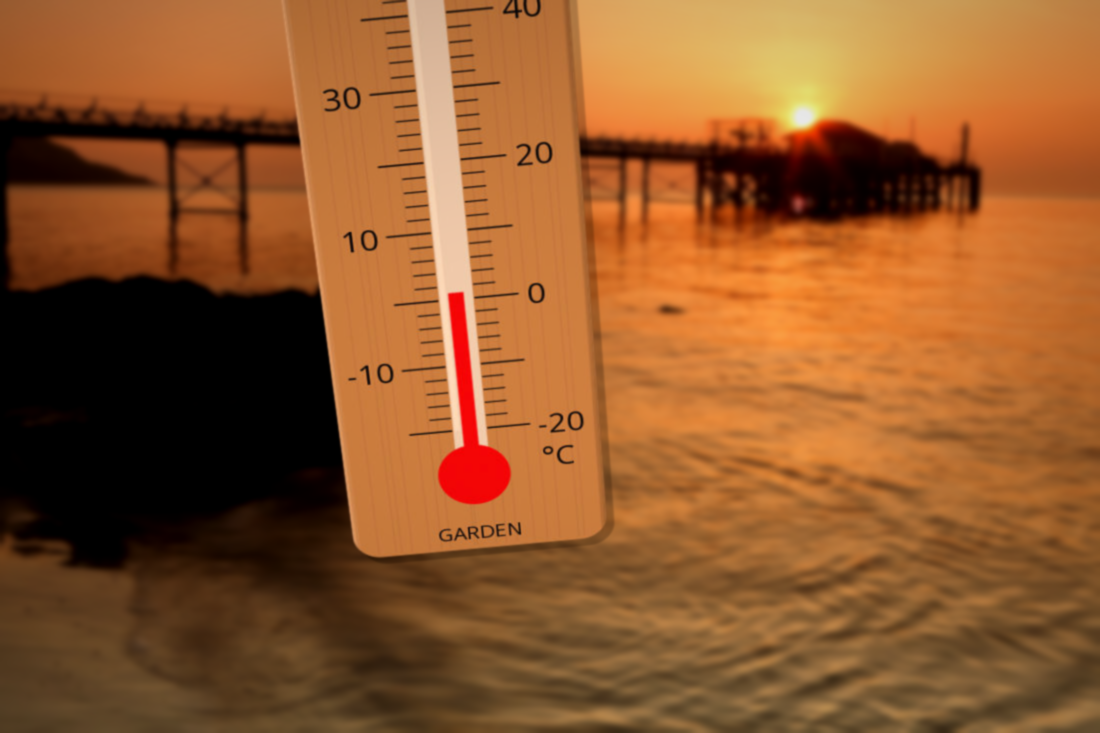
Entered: 1 °C
